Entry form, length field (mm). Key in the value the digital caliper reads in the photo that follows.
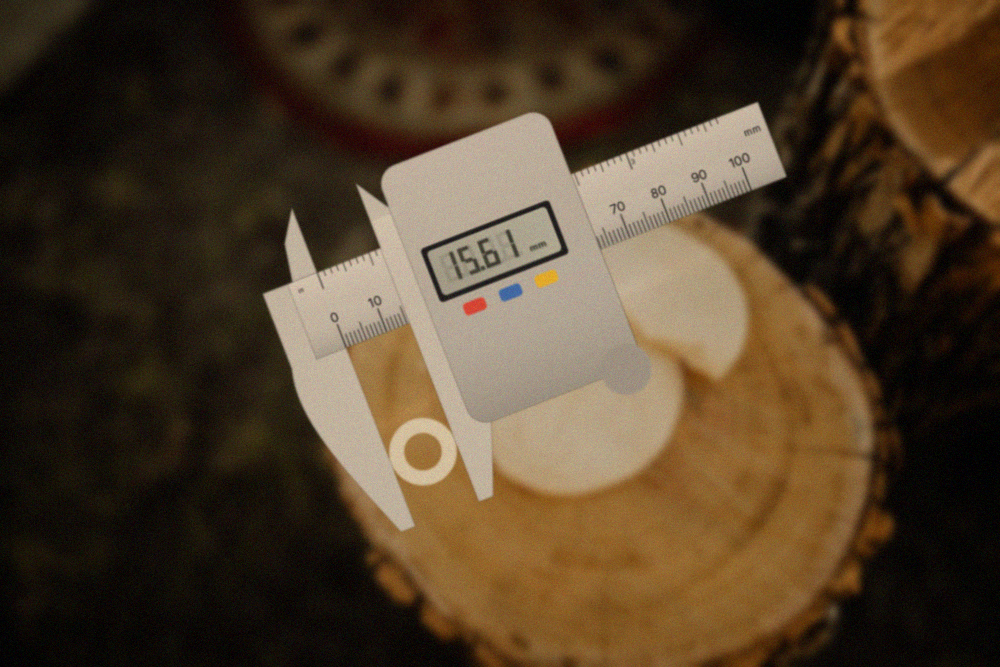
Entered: 15.61 mm
